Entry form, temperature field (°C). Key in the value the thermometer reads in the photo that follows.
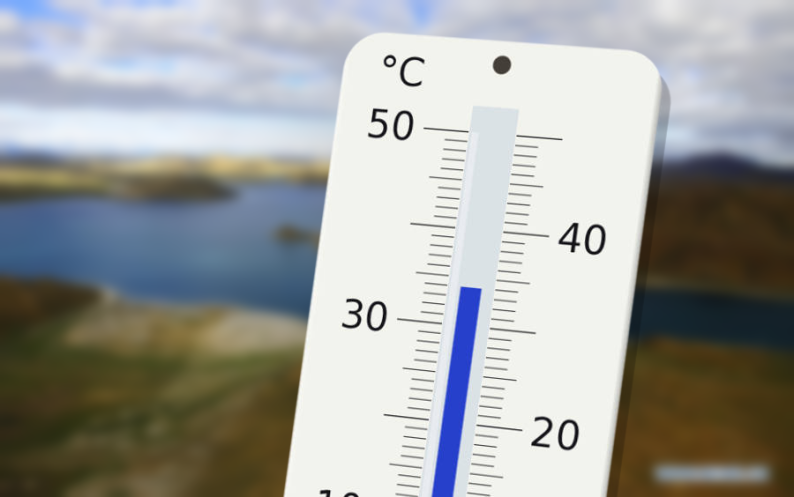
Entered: 34 °C
